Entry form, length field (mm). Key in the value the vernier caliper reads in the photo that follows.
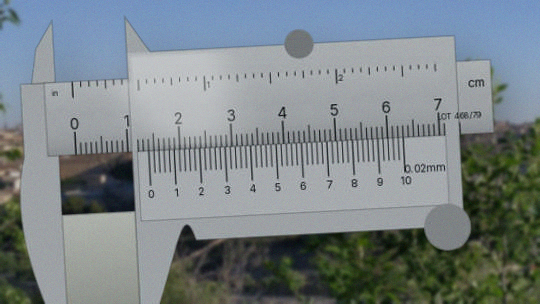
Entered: 14.0 mm
